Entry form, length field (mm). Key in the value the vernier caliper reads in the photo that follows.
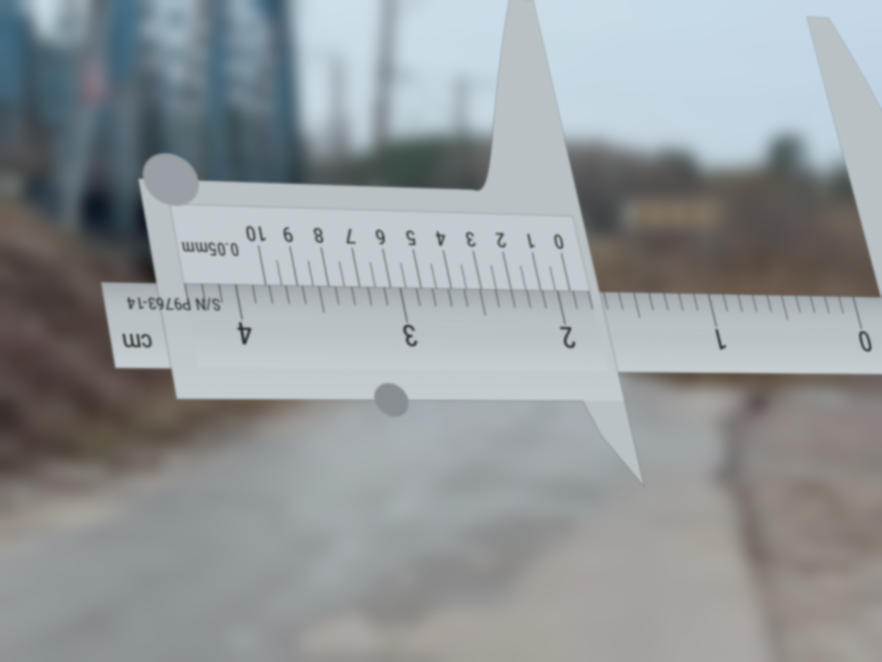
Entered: 19.2 mm
